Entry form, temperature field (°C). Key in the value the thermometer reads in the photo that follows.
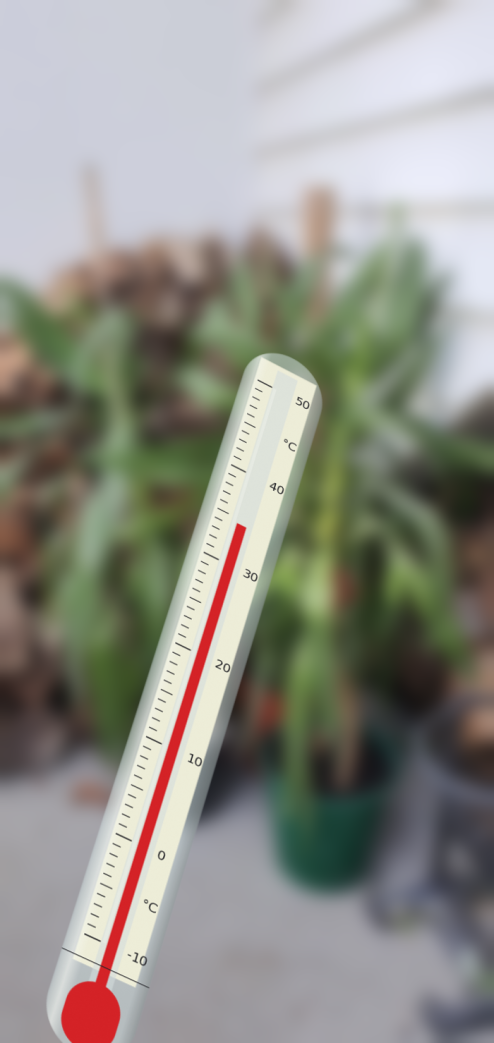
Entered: 34.5 °C
